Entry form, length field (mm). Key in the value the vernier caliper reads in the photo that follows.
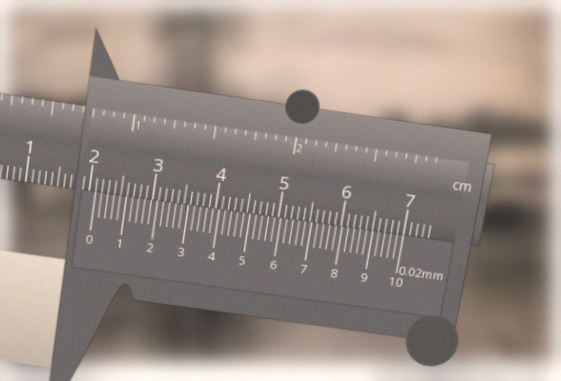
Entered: 21.0 mm
